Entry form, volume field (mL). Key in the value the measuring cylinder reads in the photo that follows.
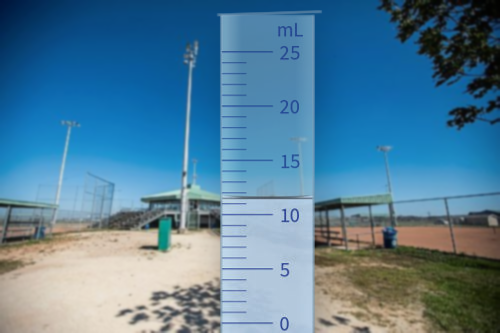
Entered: 11.5 mL
